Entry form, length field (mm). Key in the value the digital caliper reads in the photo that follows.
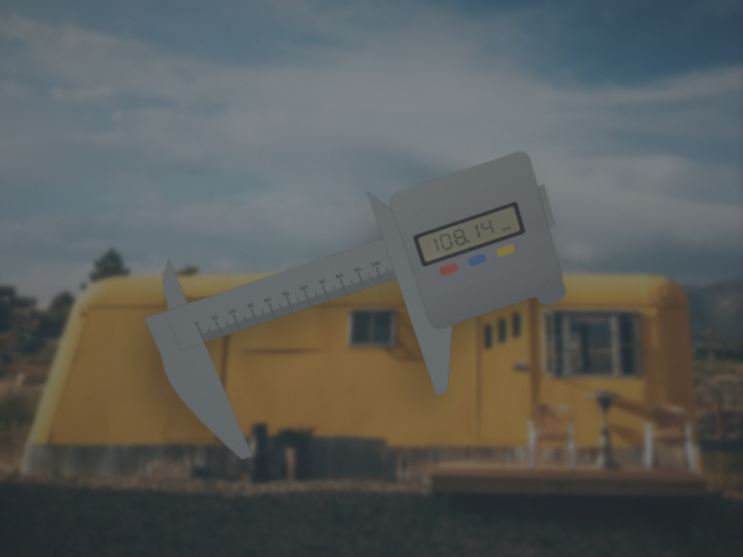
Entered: 108.14 mm
